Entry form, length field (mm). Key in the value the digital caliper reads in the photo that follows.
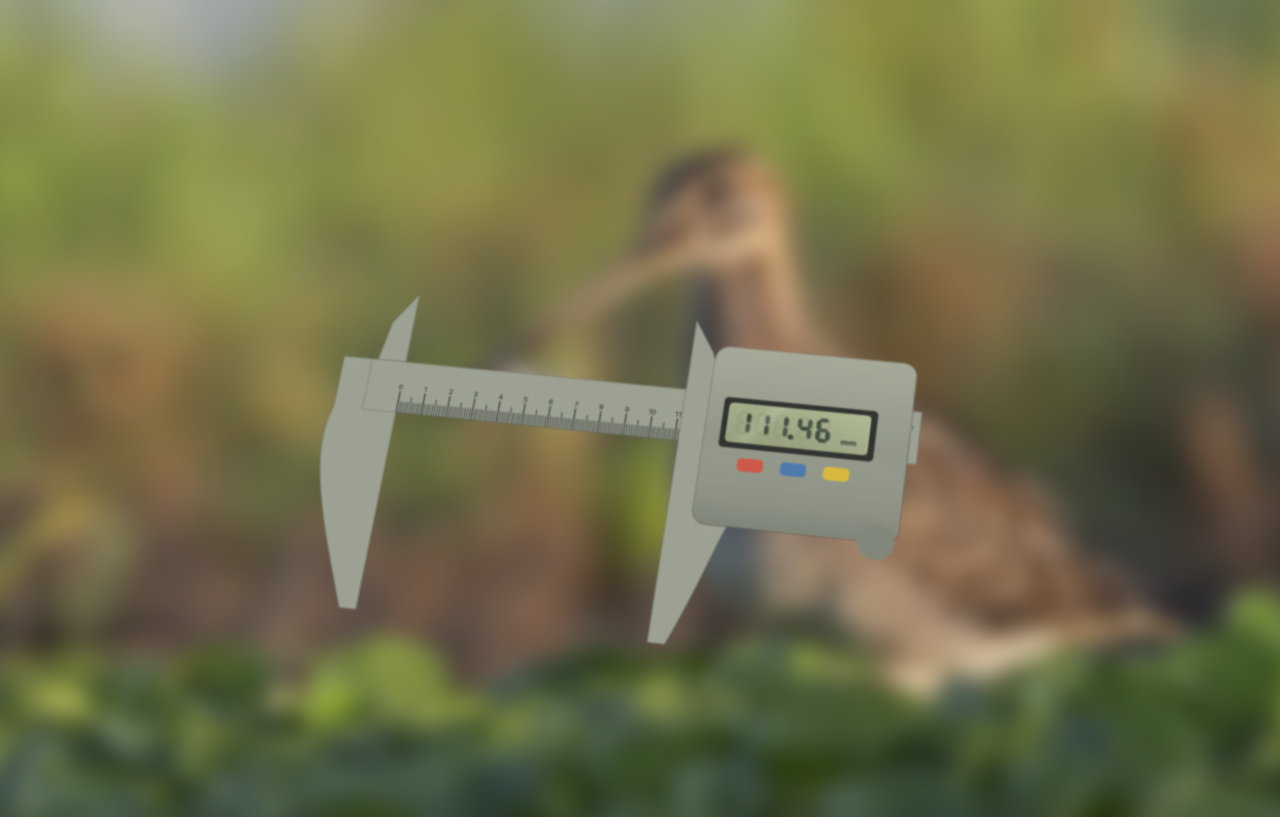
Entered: 111.46 mm
